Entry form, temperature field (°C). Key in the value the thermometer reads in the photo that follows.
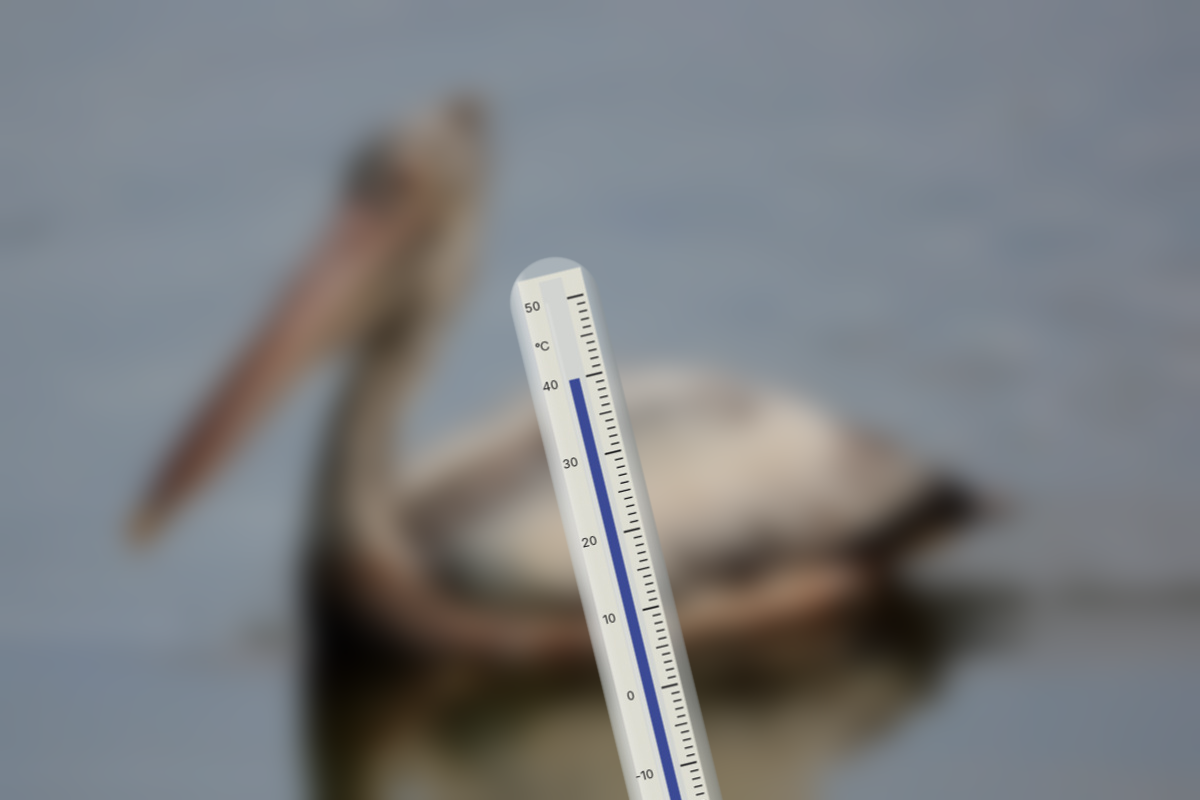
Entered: 40 °C
